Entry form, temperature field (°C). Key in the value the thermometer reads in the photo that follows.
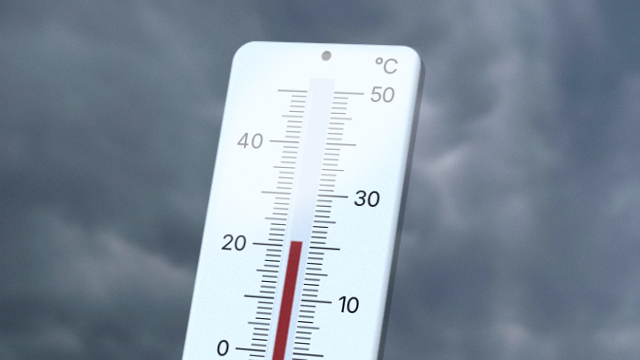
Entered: 21 °C
